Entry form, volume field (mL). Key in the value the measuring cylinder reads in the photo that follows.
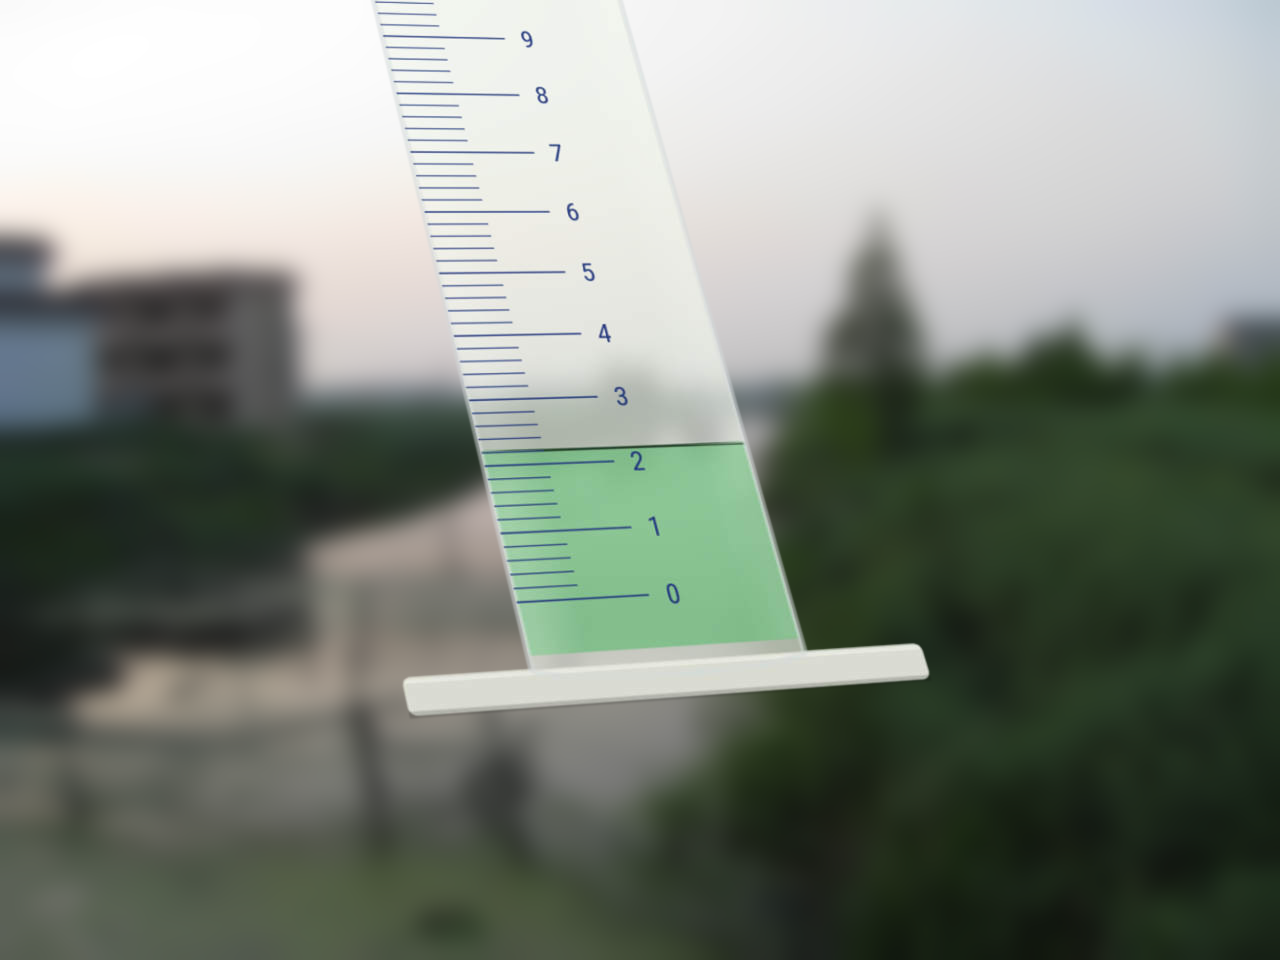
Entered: 2.2 mL
